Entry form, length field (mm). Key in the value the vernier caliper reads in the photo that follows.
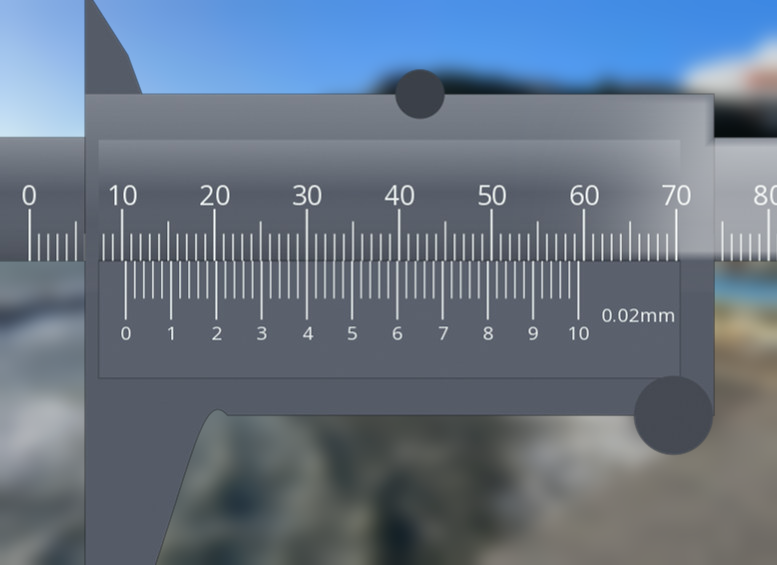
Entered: 10.4 mm
